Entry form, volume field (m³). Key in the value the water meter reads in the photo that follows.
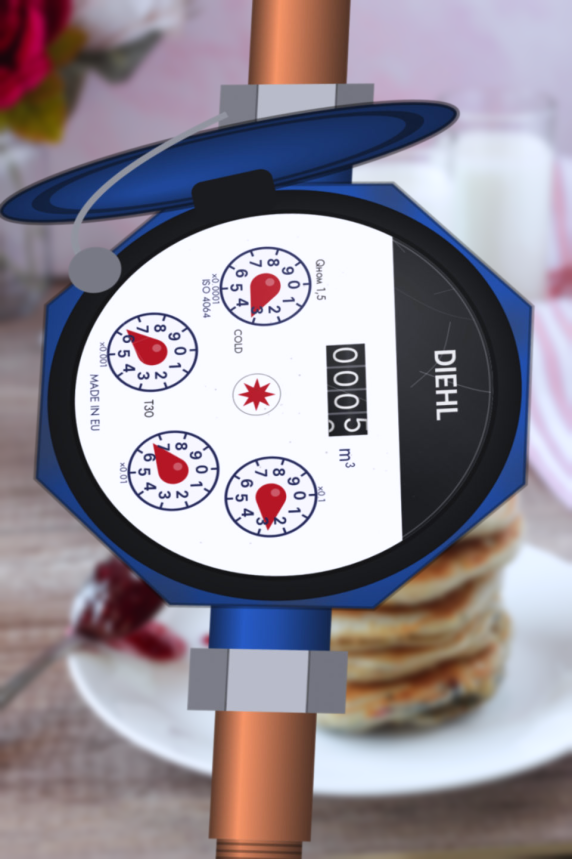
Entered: 5.2663 m³
